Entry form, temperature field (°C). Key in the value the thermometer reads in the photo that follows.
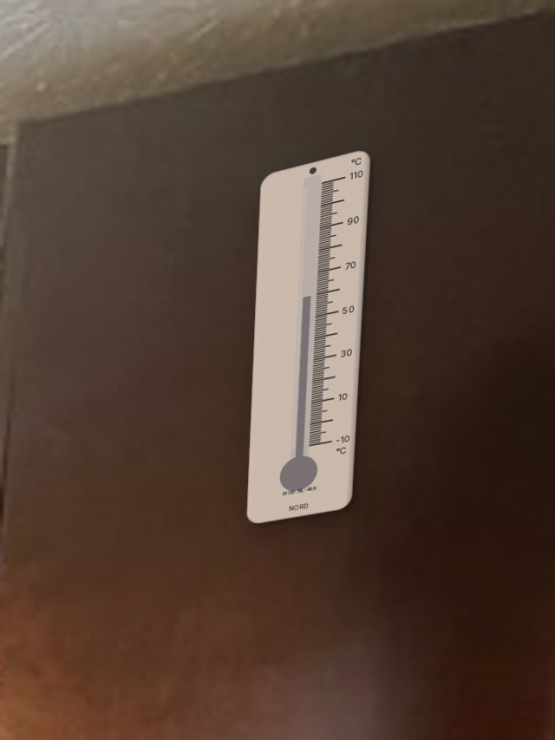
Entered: 60 °C
